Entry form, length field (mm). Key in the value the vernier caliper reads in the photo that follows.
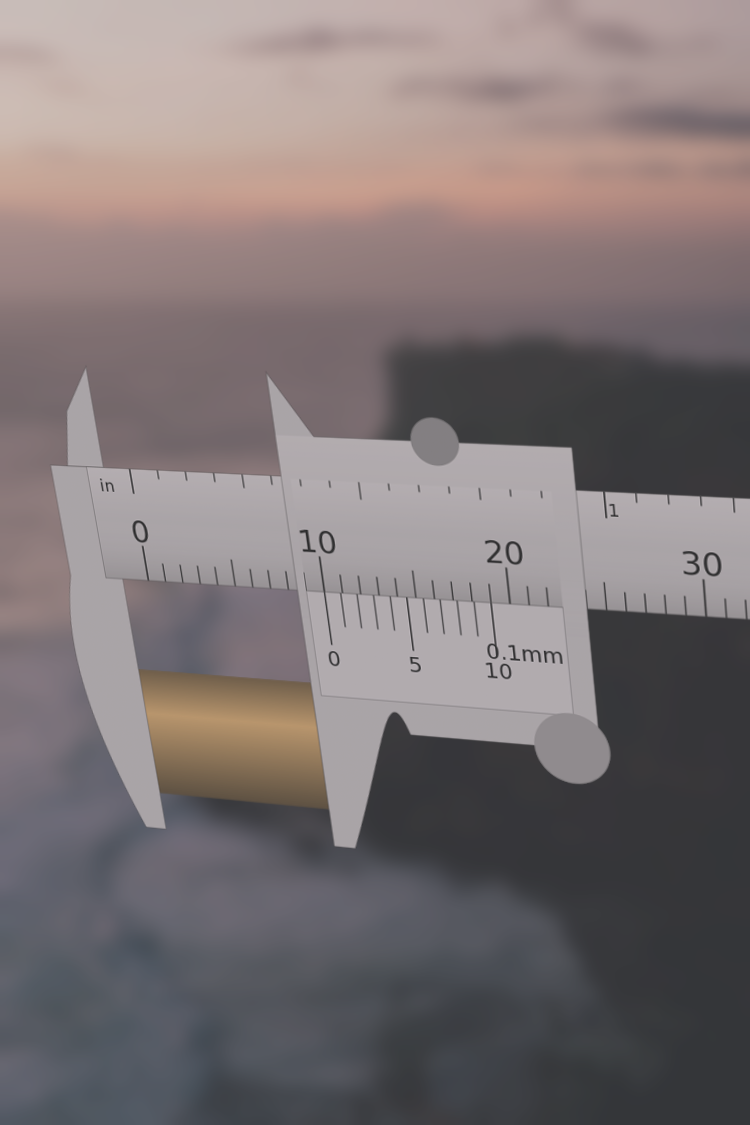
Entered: 10.0 mm
